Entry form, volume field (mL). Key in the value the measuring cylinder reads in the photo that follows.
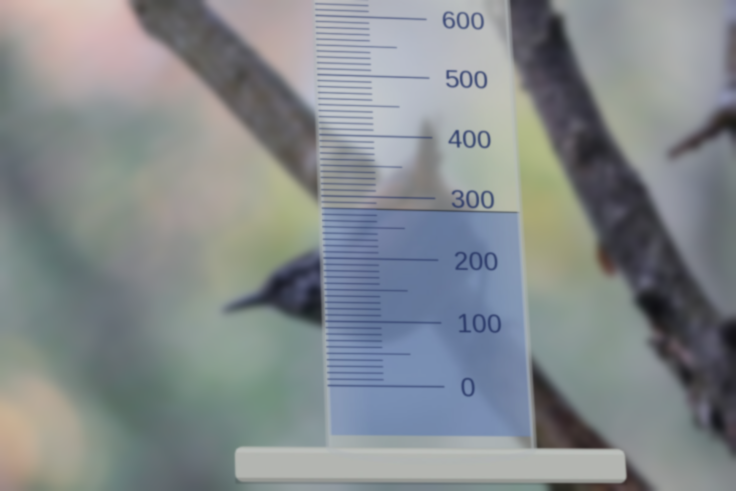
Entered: 280 mL
